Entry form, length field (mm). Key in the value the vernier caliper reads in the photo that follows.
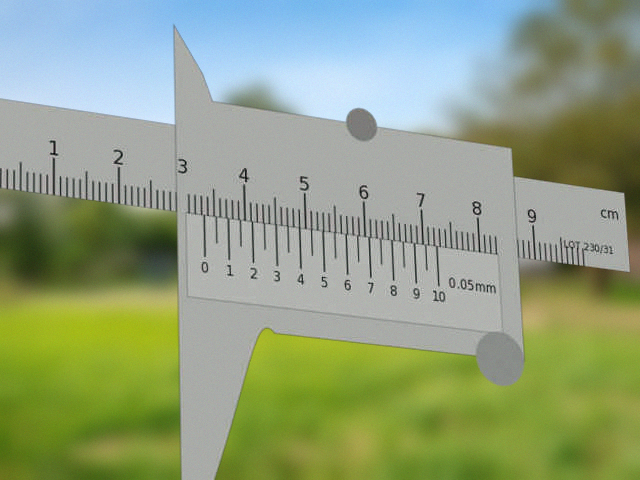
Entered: 33.4 mm
